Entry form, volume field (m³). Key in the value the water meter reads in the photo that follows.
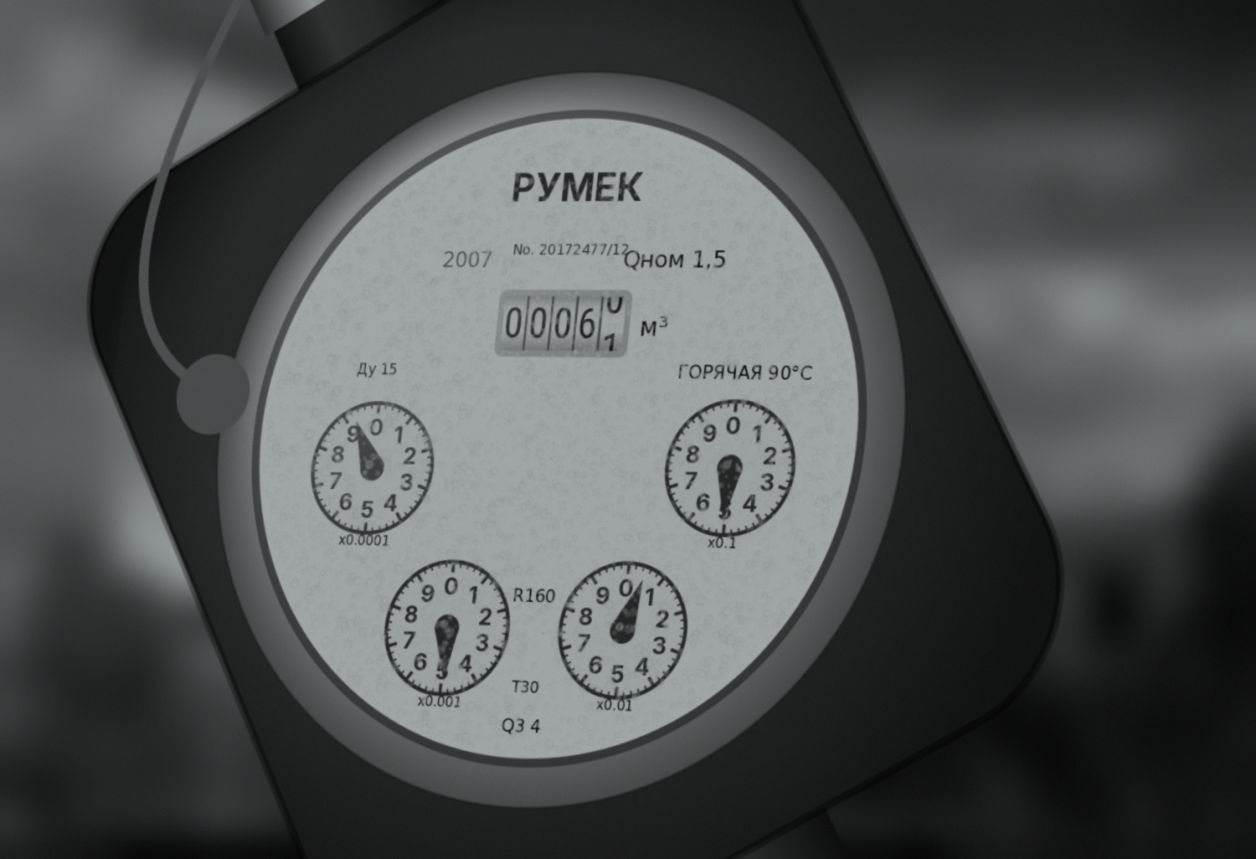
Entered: 60.5049 m³
